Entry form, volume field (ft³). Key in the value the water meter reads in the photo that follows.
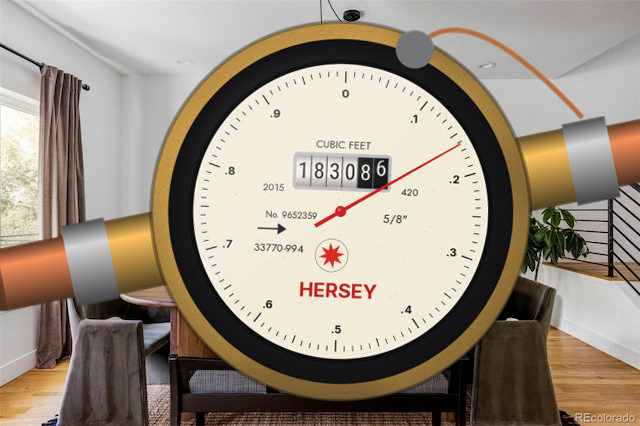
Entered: 183086.16 ft³
